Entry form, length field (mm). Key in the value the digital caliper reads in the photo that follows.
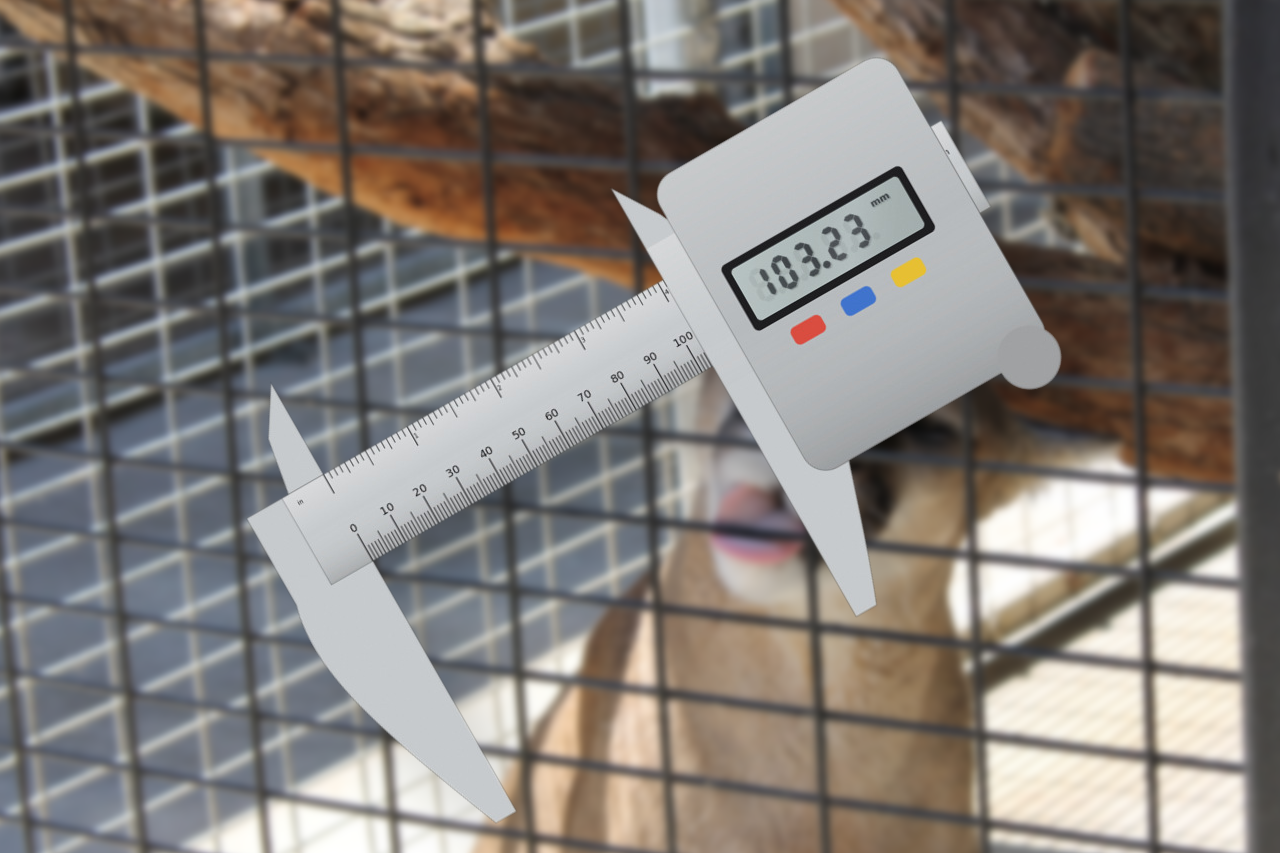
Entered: 103.23 mm
